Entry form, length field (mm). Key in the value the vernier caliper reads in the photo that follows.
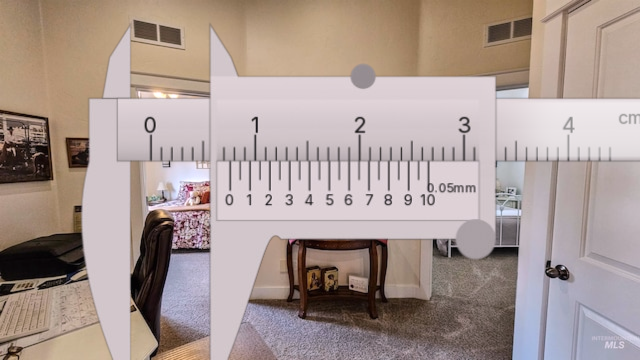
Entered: 7.6 mm
